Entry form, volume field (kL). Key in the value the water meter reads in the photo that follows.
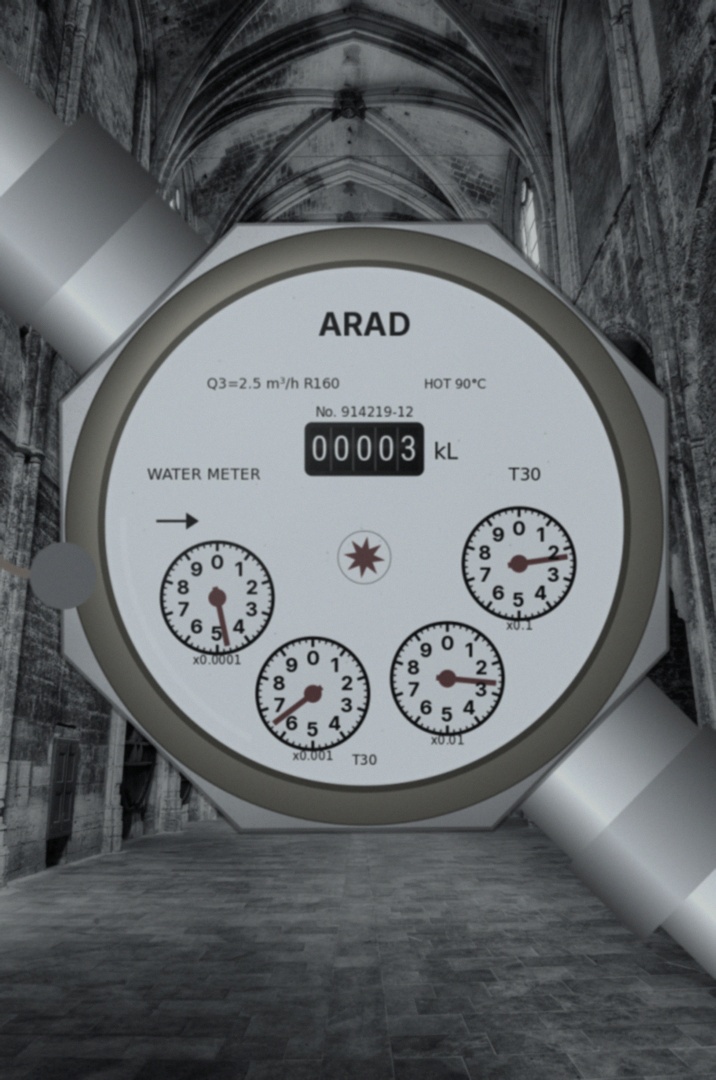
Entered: 3.2264 kL
